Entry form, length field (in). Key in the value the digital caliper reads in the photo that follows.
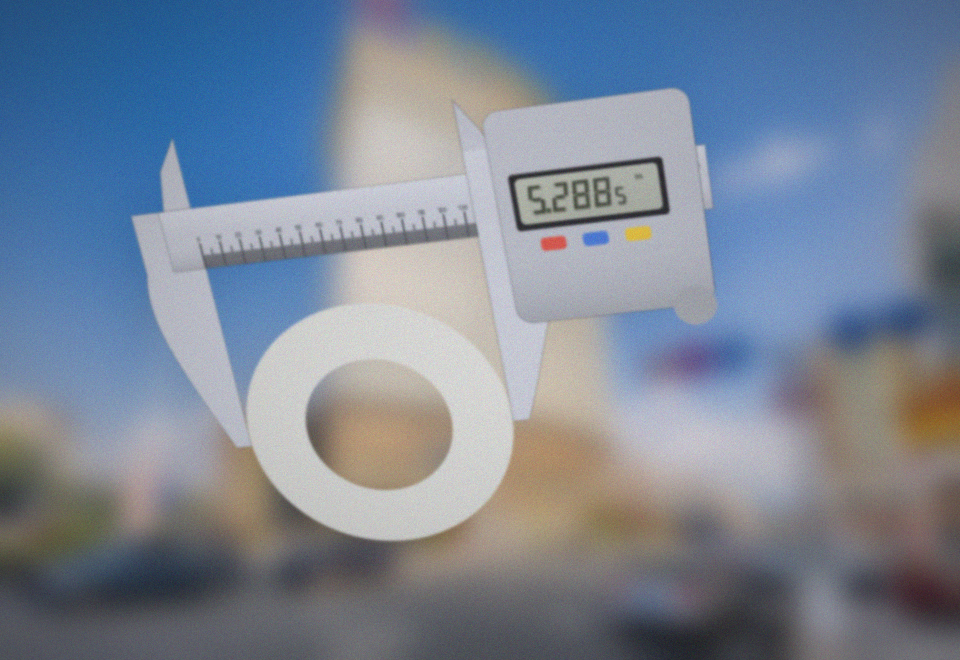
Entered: 5.2885 in
